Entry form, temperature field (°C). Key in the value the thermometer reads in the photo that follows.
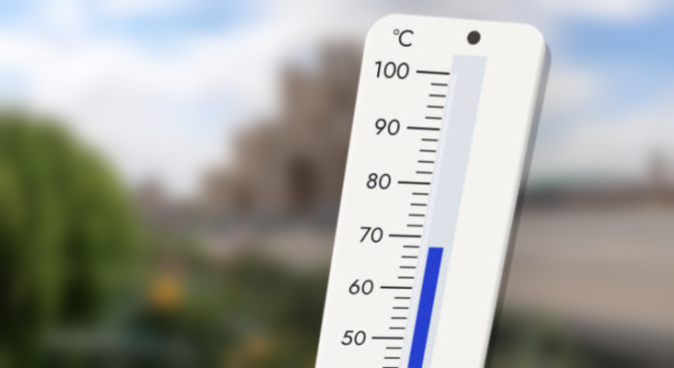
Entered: 68 °C
